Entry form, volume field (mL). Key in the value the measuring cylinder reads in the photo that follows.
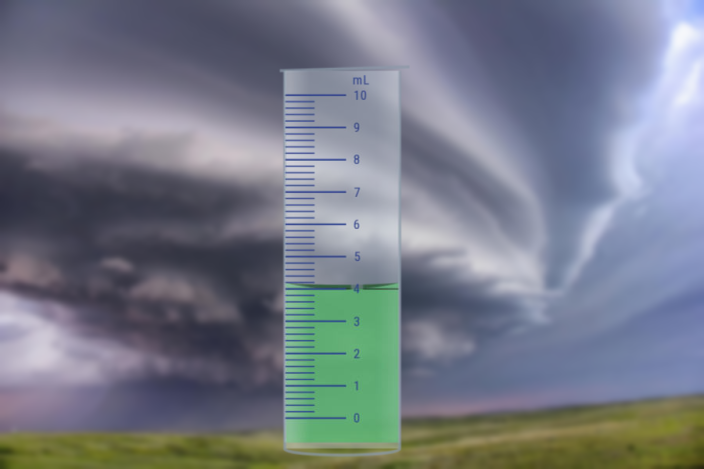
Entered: 4 mL
